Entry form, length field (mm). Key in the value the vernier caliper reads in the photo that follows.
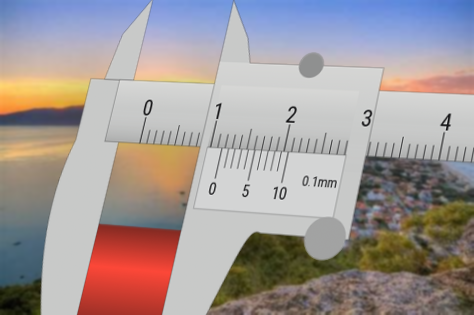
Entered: 11.6 mm
